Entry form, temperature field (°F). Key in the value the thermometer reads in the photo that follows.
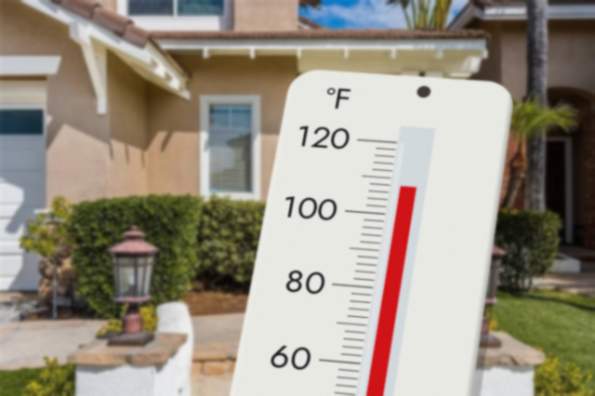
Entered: 108 °F
